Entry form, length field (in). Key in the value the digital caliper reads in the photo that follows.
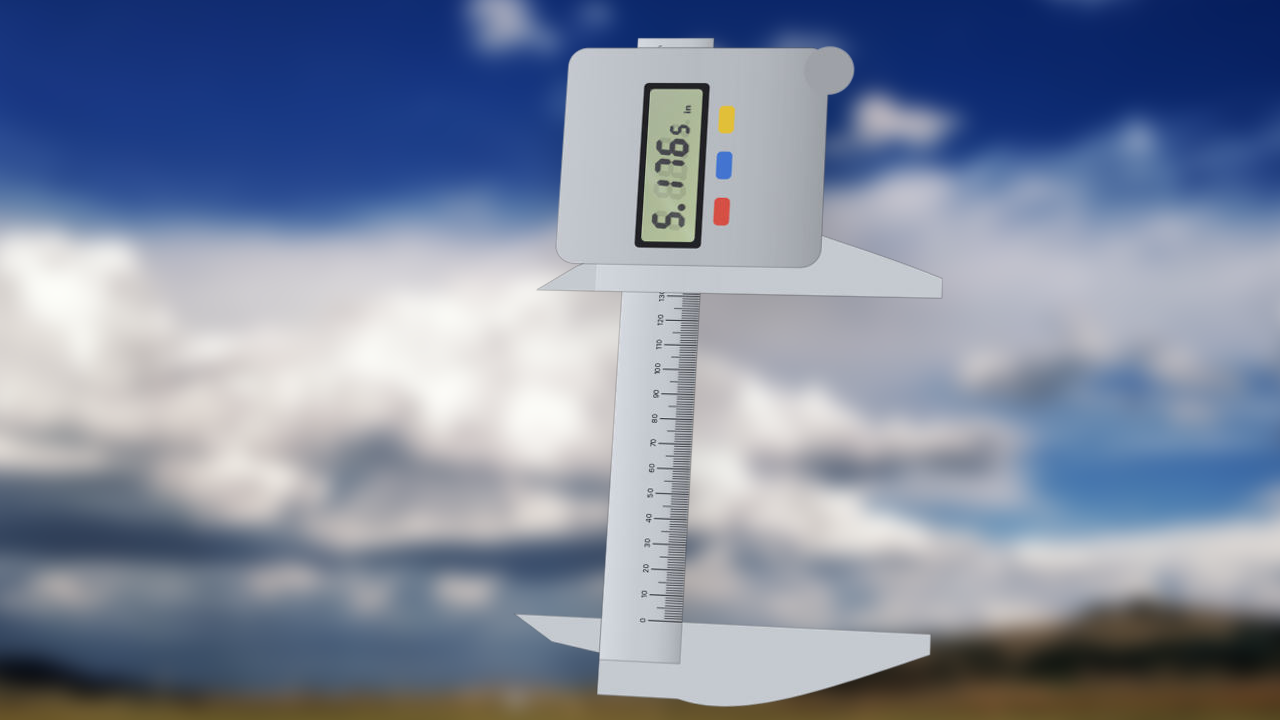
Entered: 5.1765 in
